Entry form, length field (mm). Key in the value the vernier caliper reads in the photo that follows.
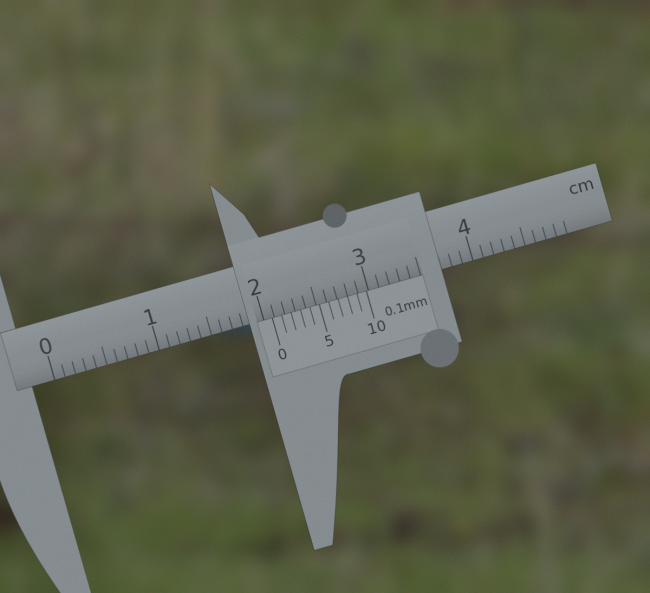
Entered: 20.8 mm
